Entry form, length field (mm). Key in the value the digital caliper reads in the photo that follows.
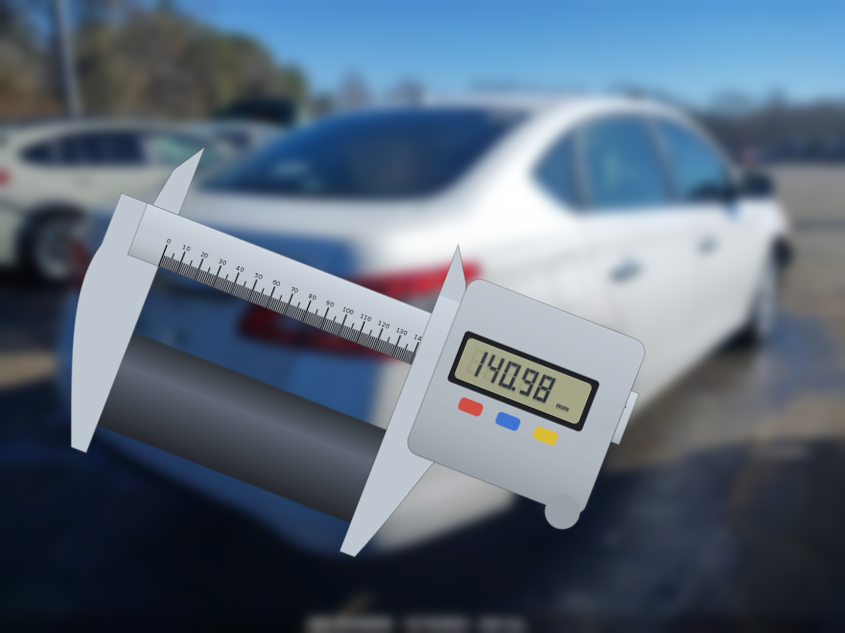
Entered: 140.98 mm
